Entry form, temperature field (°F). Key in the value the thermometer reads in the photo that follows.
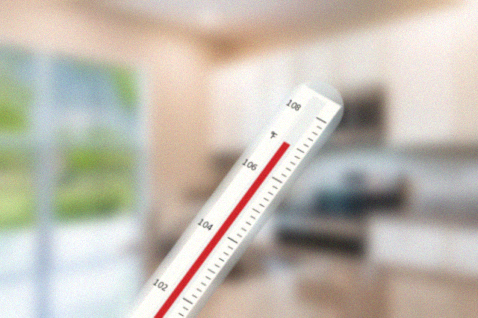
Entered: 107 °F
